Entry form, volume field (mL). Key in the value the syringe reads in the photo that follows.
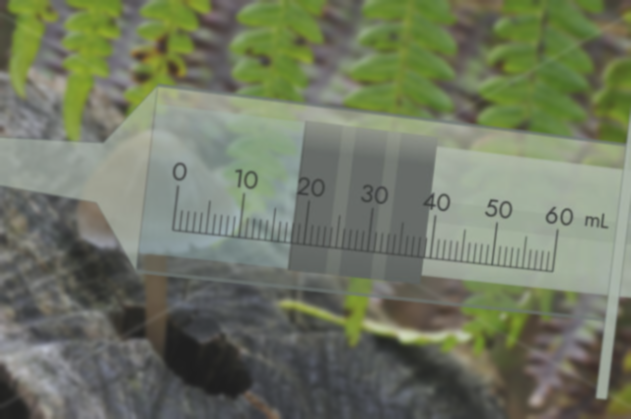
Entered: 18 mL
